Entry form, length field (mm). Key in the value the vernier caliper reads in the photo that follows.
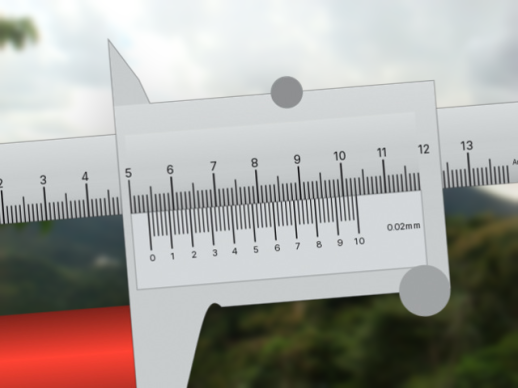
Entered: 54.0 mm
